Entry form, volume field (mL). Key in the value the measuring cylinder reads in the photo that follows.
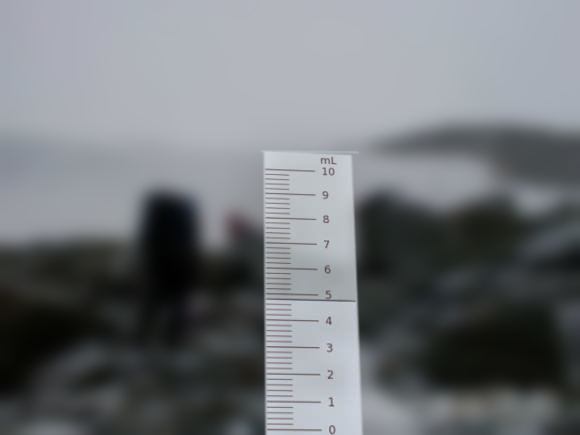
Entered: 4.8 mL
